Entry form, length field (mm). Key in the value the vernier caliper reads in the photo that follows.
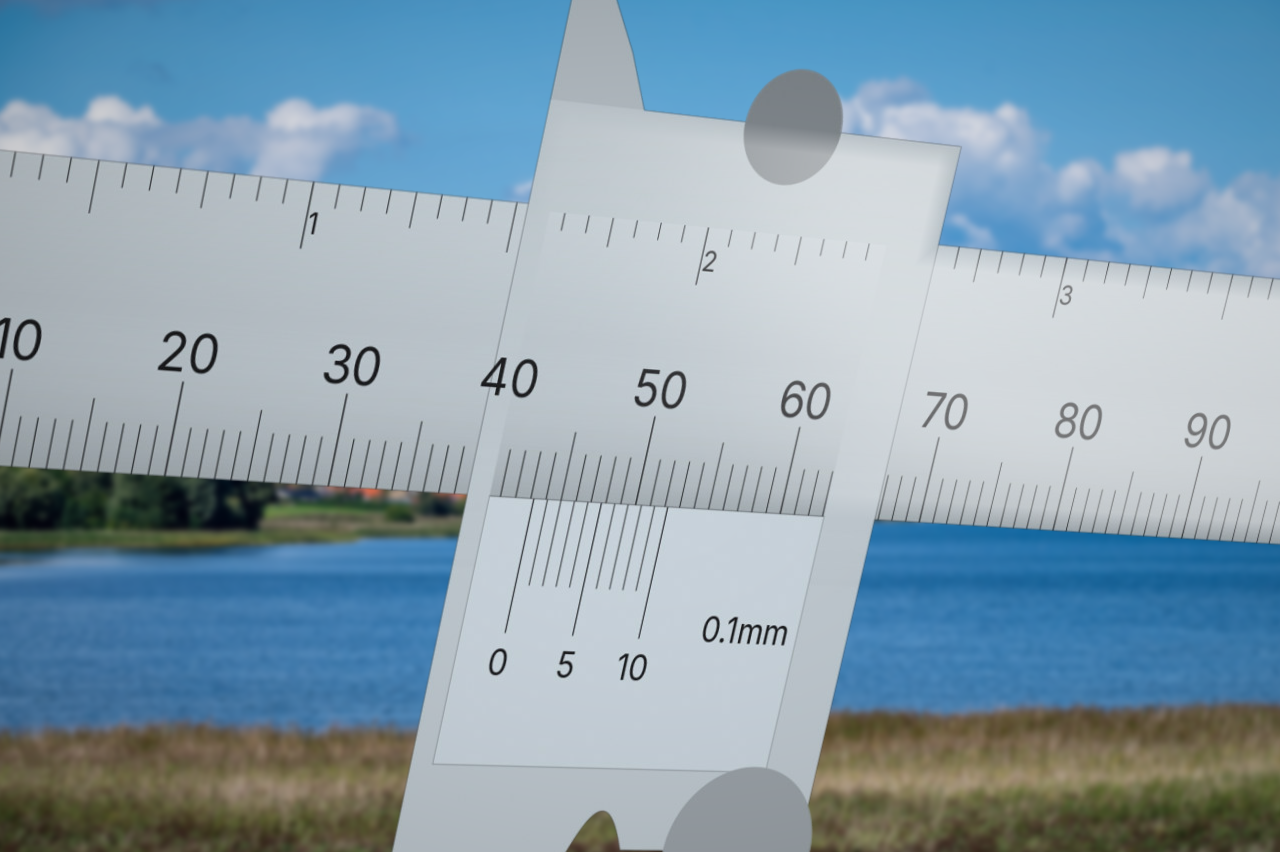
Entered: 43.2 mm
